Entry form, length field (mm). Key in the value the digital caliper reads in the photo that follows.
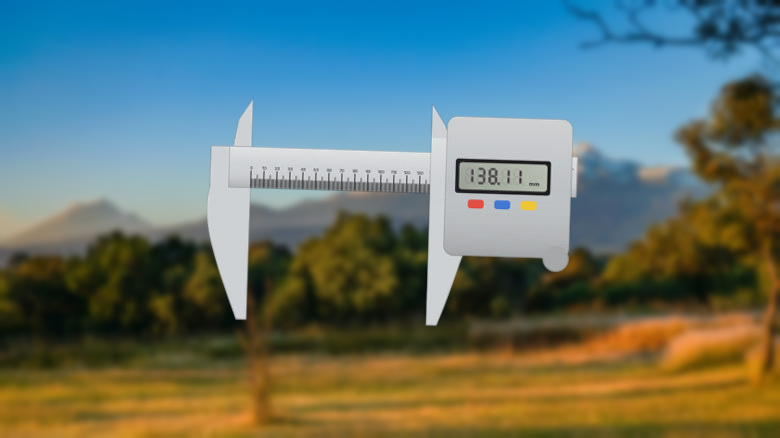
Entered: 138.11 mm
